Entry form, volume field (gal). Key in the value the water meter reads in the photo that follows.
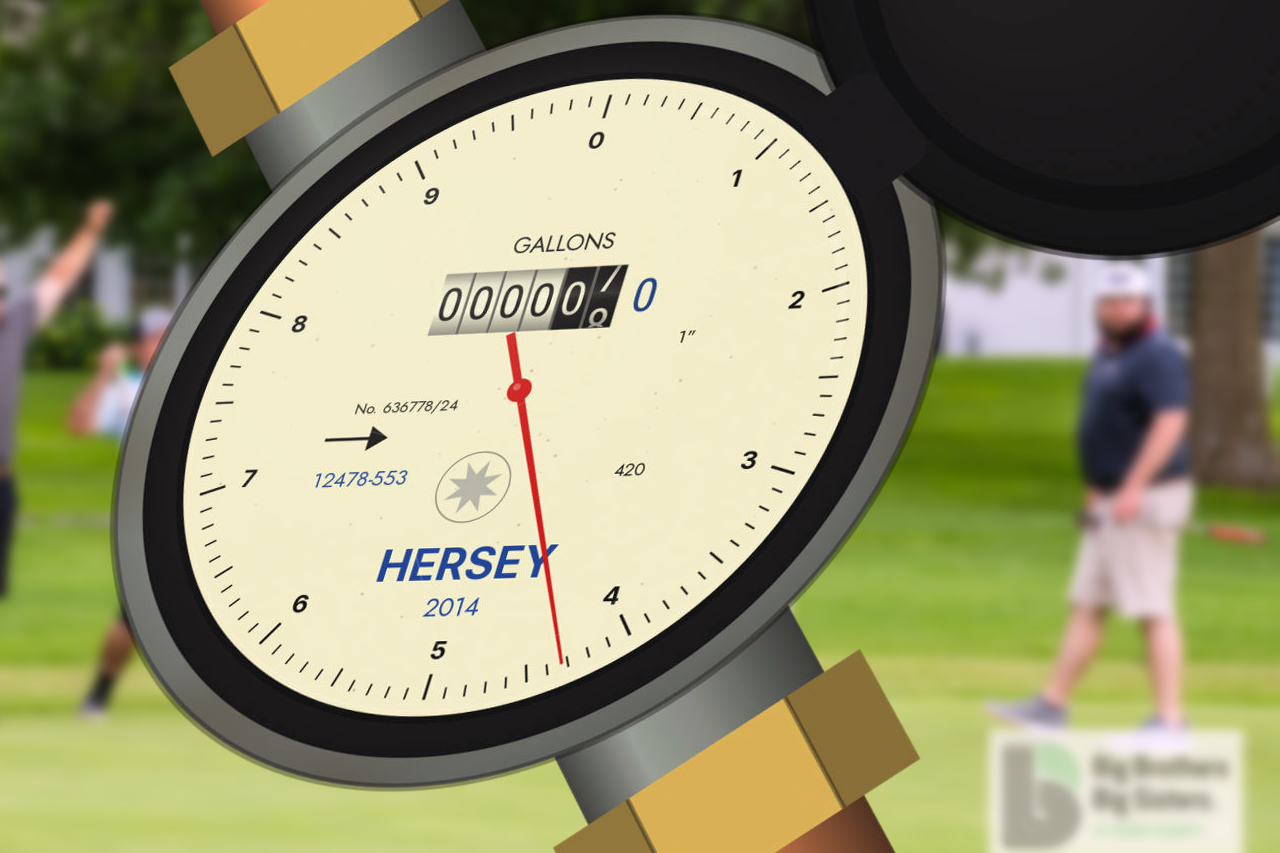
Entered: 74.3 gal
